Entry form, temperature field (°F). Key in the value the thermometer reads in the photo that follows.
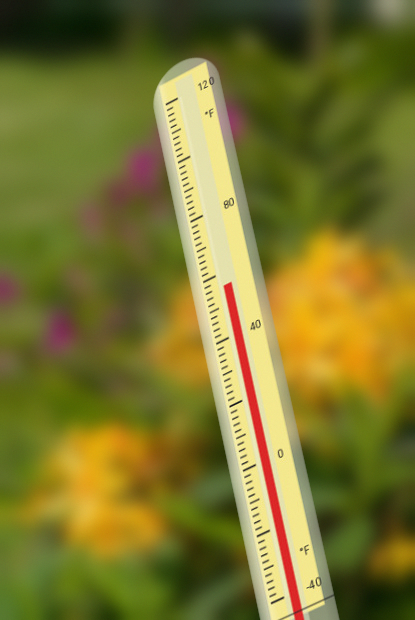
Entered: 56 °F
